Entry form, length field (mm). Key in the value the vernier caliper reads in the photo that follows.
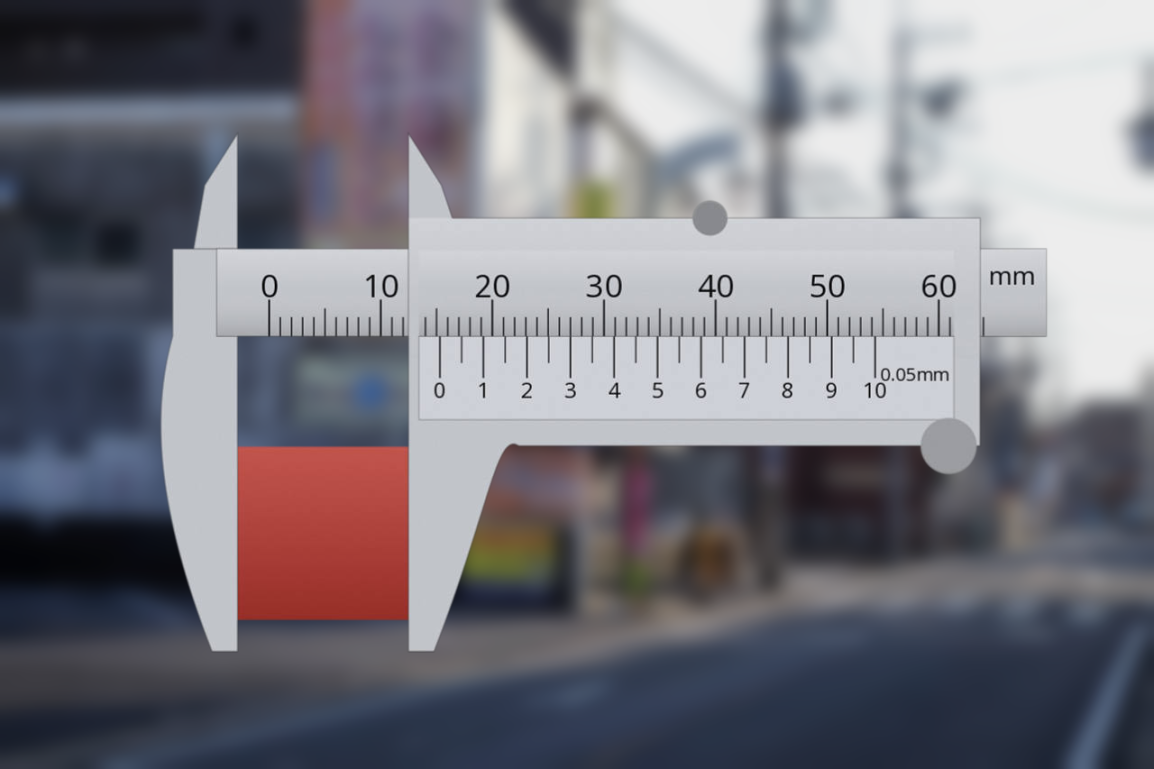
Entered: 15.3 mm
